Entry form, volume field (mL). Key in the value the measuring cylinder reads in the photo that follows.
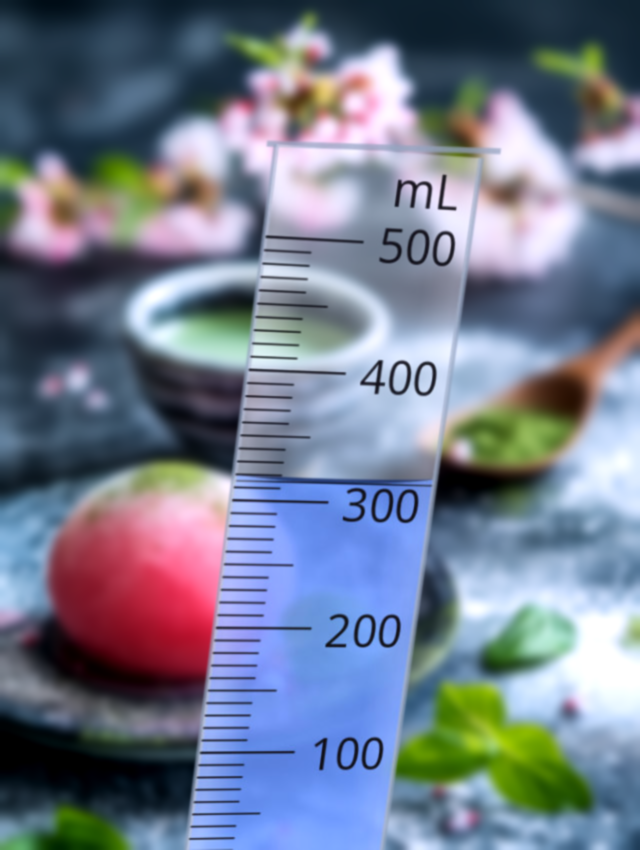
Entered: 315 mL
